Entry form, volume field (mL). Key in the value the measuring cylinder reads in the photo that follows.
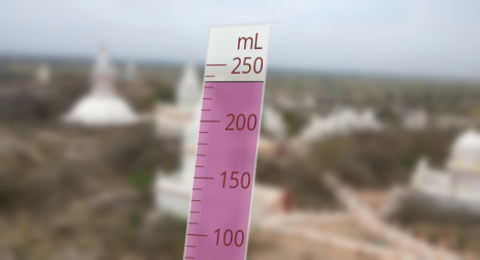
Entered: 235 mL
